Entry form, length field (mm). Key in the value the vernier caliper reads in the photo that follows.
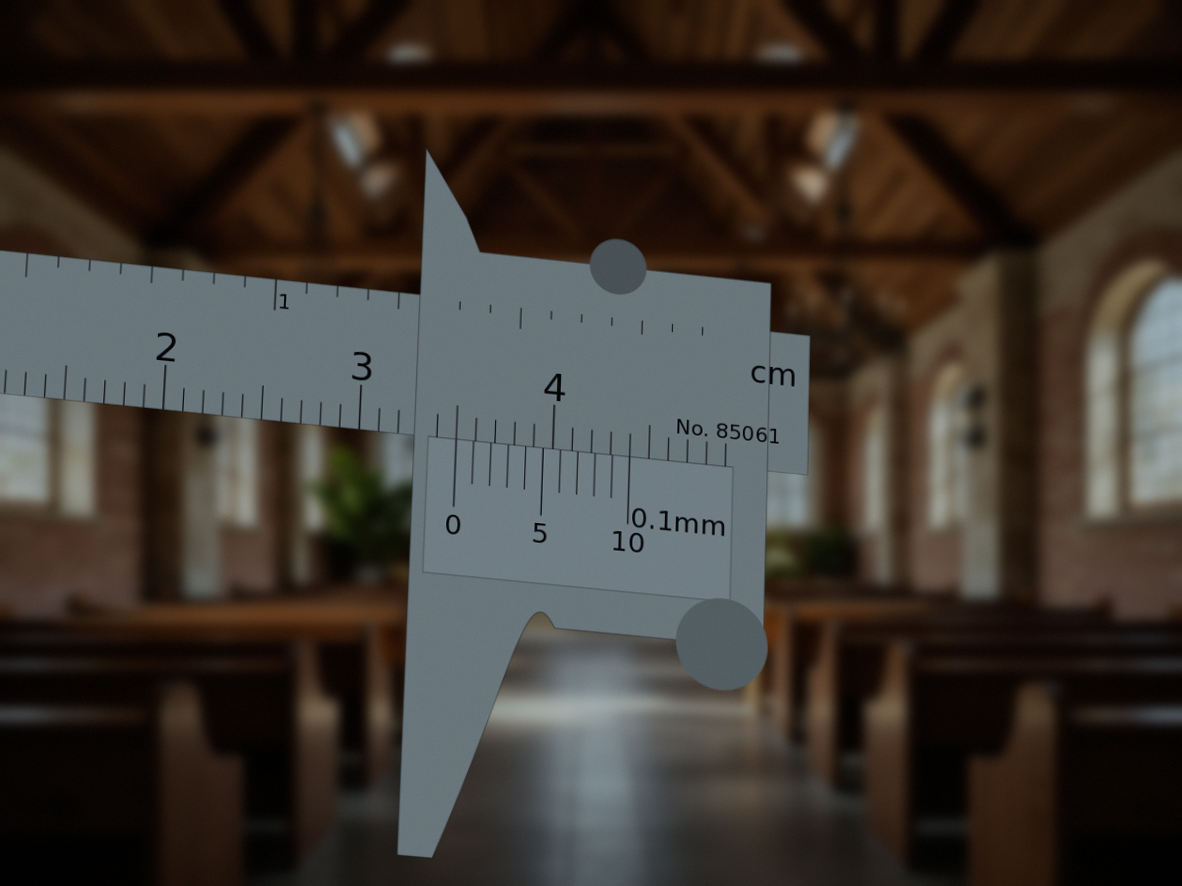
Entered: 35.0 mm
